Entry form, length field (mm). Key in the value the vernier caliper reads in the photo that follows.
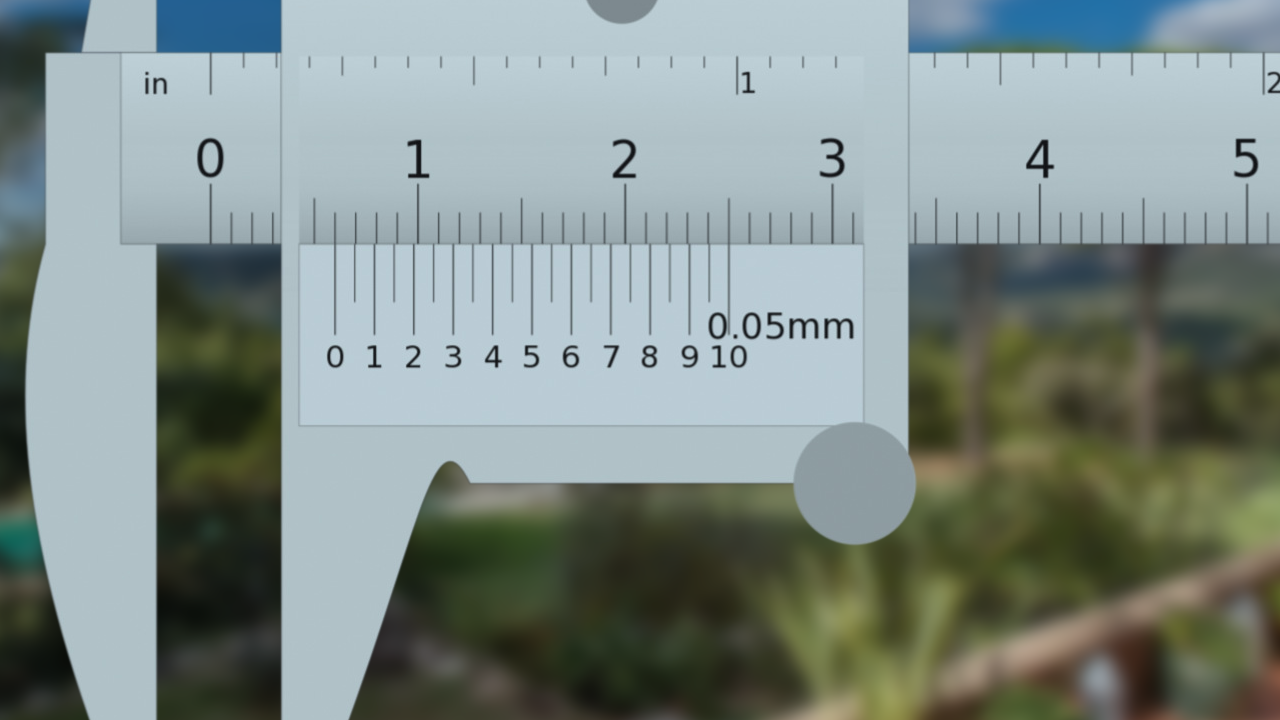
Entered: 6.0 mm
